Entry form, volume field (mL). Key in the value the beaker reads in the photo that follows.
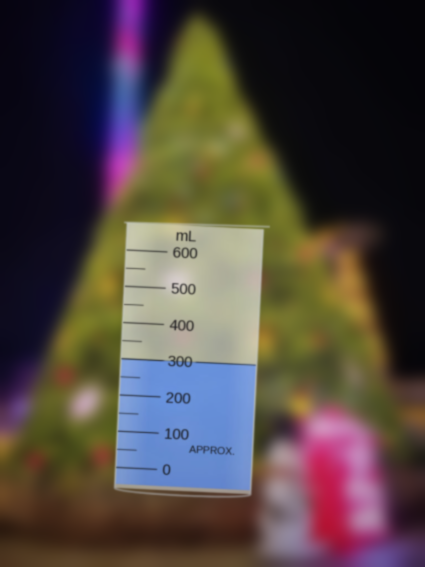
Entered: 300 mL
